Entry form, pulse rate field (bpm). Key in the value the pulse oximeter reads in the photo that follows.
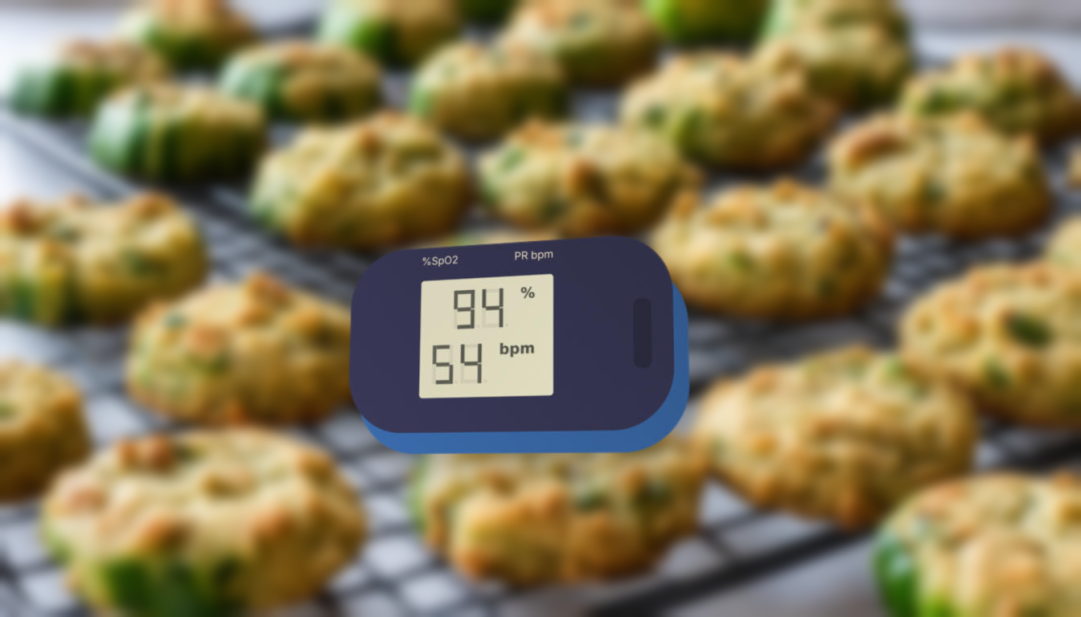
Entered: 54 bpm
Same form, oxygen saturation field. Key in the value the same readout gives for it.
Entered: 94 %
